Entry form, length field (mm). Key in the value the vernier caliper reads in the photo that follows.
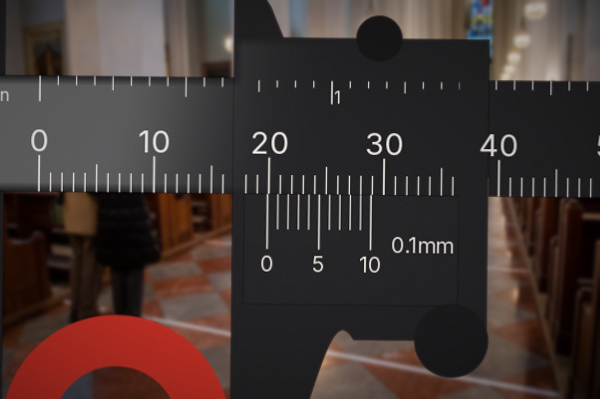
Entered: 19.9 mm
